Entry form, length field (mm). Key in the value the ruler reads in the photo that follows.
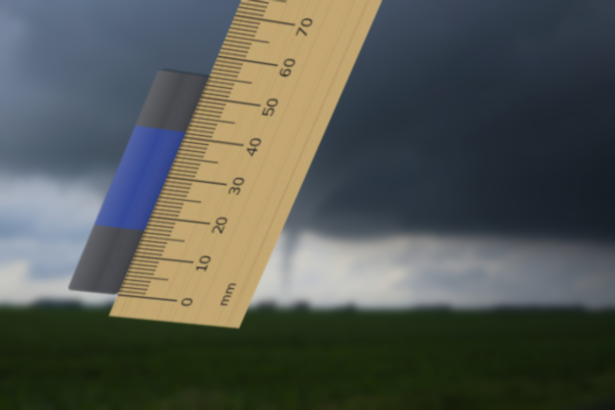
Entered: 55 mm
